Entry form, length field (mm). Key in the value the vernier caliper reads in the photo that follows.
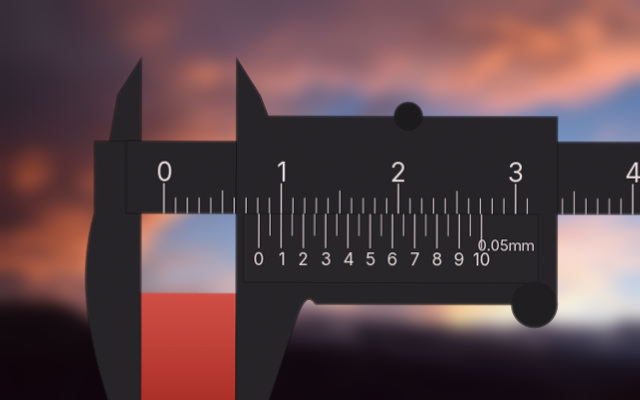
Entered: 8.1 mm
